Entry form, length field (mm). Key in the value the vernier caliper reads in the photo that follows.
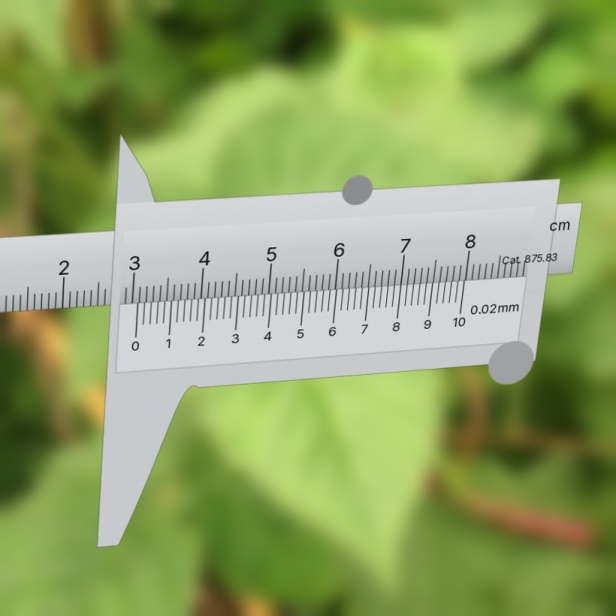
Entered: 30.8 mm
